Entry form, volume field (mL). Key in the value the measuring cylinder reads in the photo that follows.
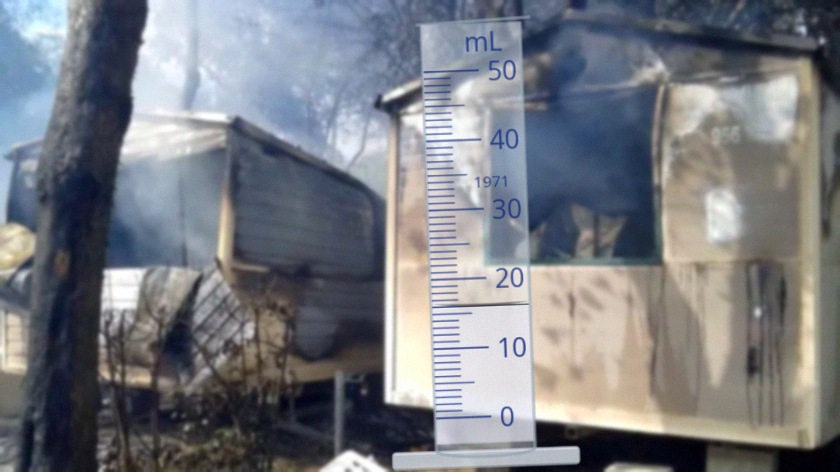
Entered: 16 mL
